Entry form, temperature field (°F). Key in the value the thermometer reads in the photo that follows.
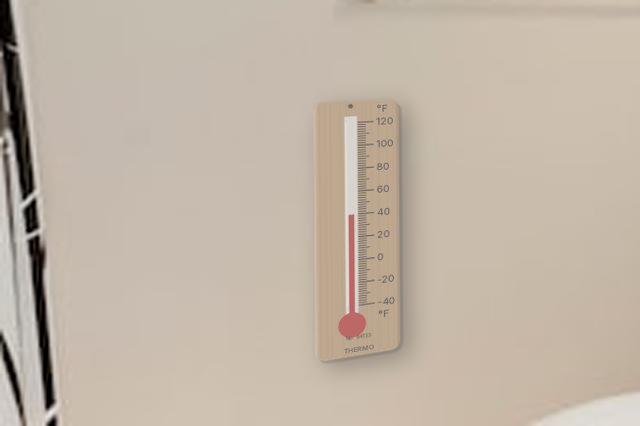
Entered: 40 °F
